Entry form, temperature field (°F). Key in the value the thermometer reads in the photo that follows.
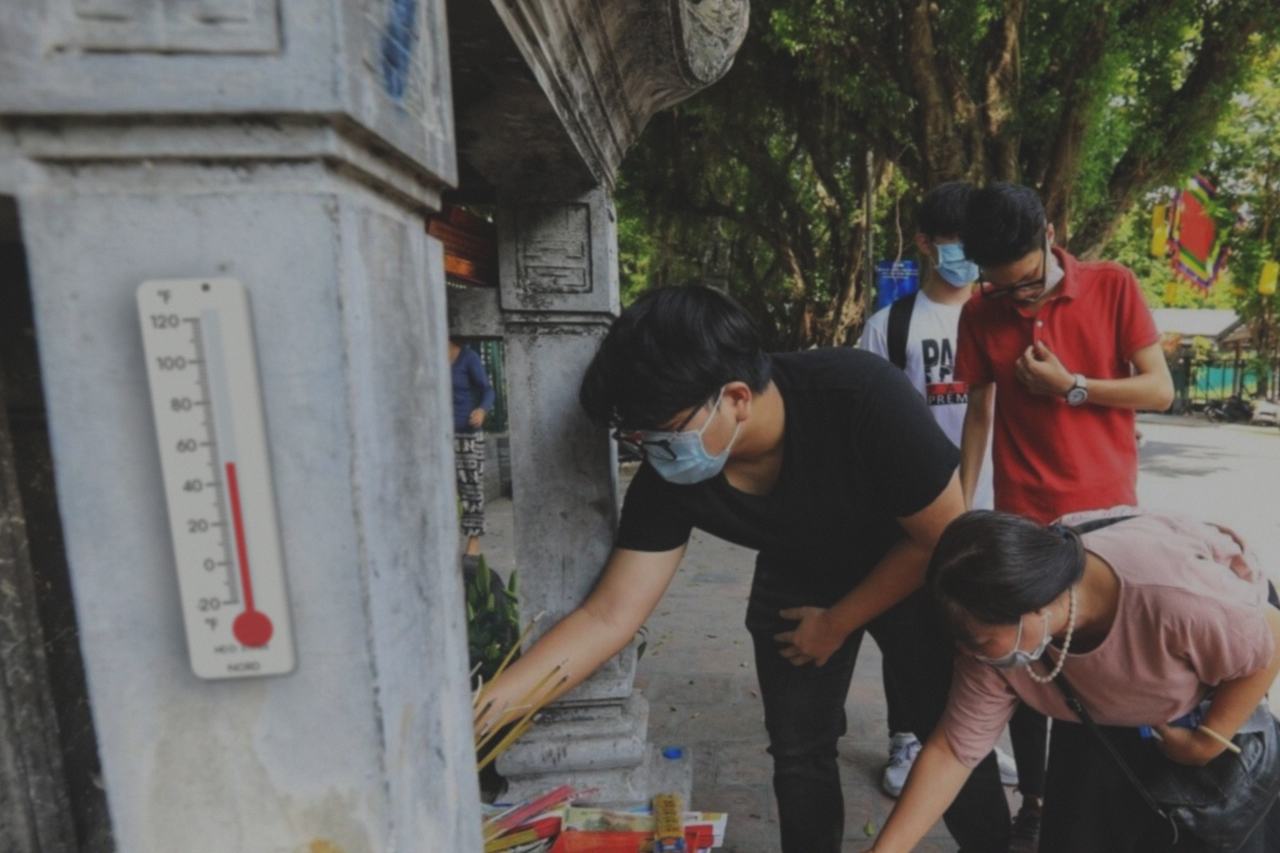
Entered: 50 °F
